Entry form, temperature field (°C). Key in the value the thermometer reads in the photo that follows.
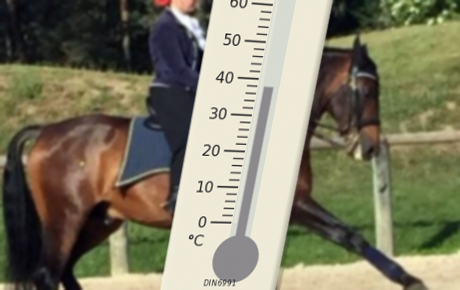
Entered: 38 °C
